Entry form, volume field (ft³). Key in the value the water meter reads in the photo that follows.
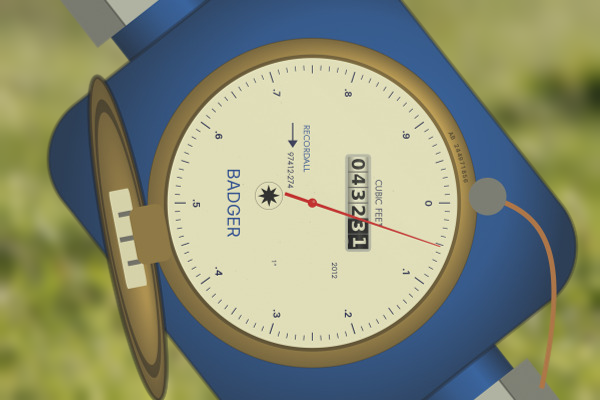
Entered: 43231.05 ft³
